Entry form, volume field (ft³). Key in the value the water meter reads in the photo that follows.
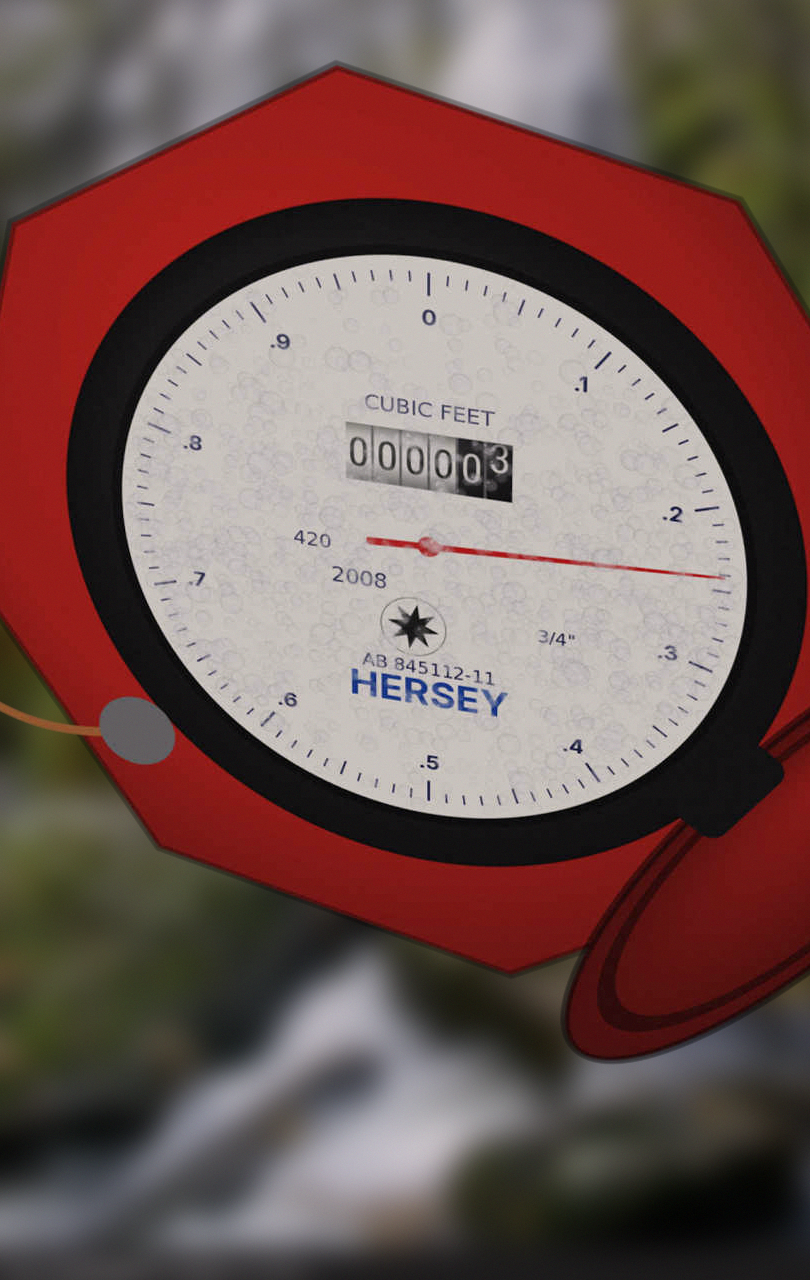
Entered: 3.24 ft³
